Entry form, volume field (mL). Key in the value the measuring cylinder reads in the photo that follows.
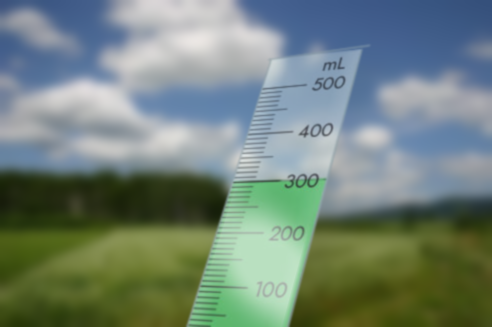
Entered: 300 mL
